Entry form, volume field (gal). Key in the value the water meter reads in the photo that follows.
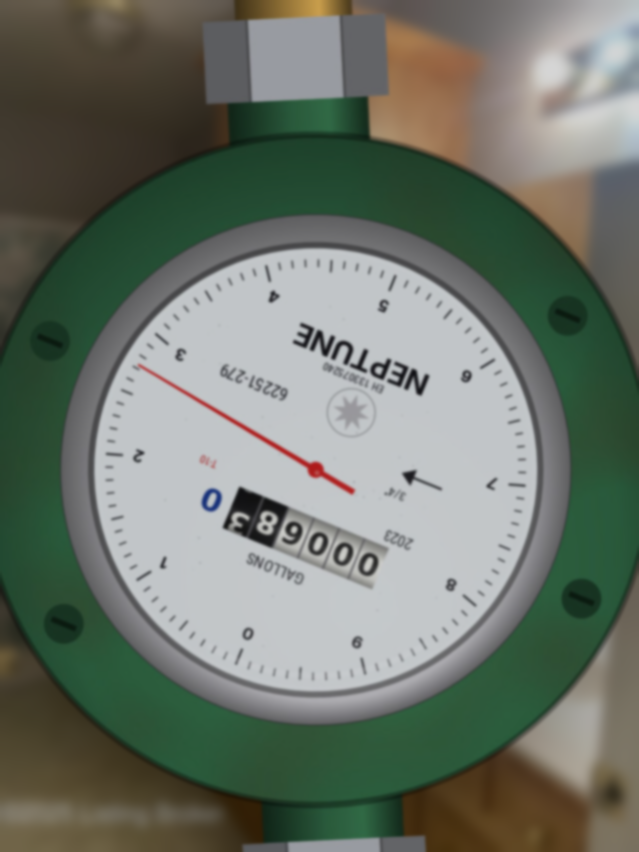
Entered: 6832.7 gal
